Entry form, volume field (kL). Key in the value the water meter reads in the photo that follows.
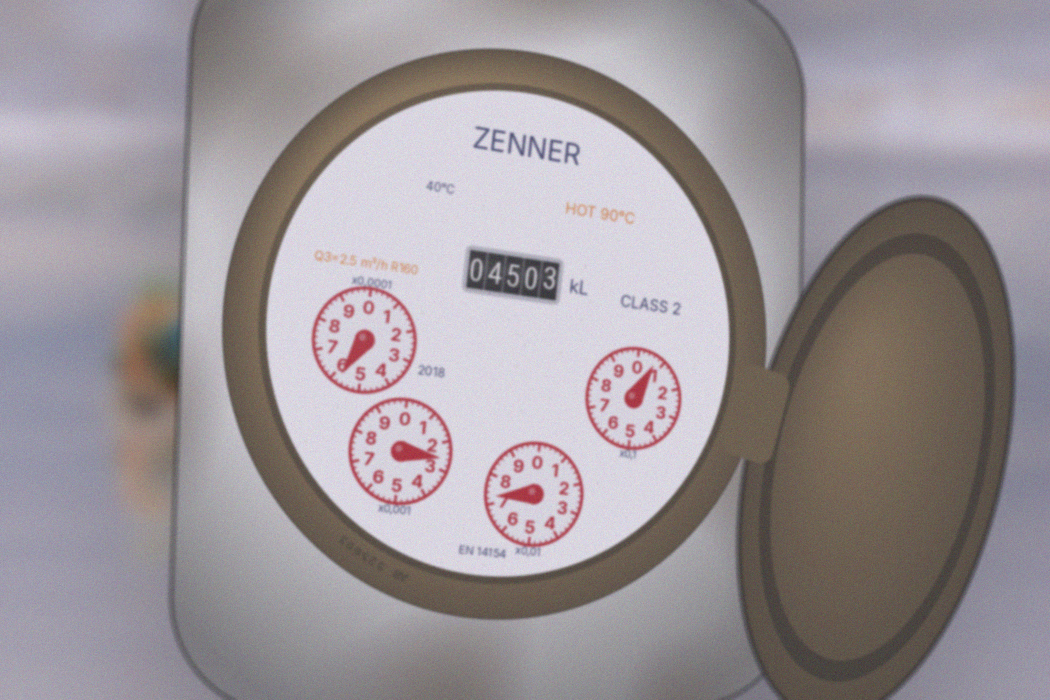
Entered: 4503.0725 kL
